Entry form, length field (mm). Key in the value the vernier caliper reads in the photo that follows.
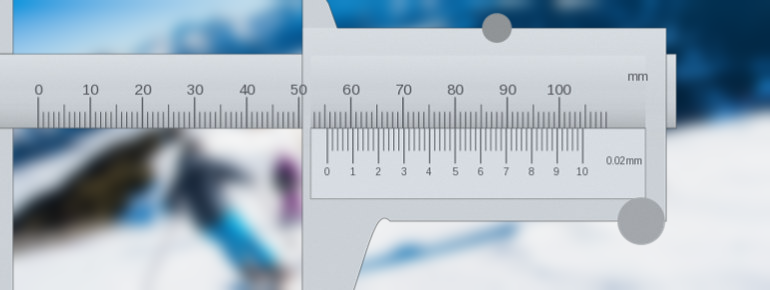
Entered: 55.5 mm
